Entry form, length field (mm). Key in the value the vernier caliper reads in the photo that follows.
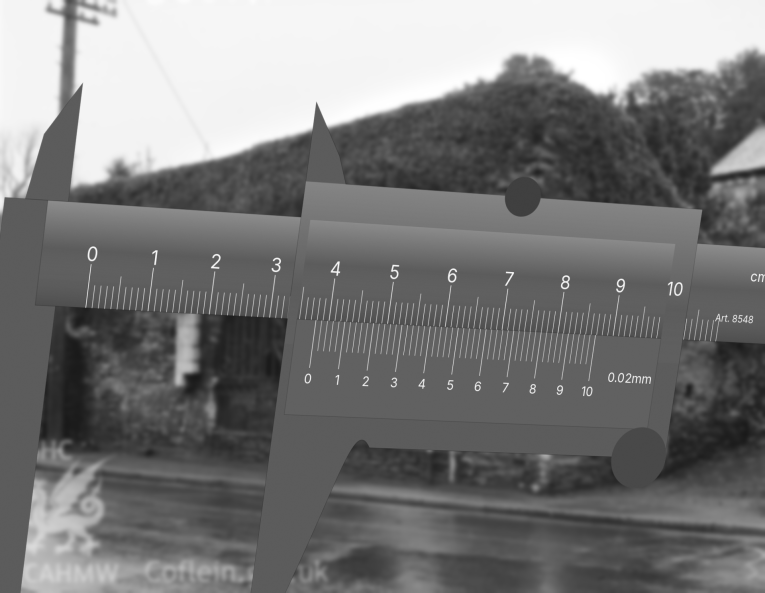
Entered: 37.8 mm
